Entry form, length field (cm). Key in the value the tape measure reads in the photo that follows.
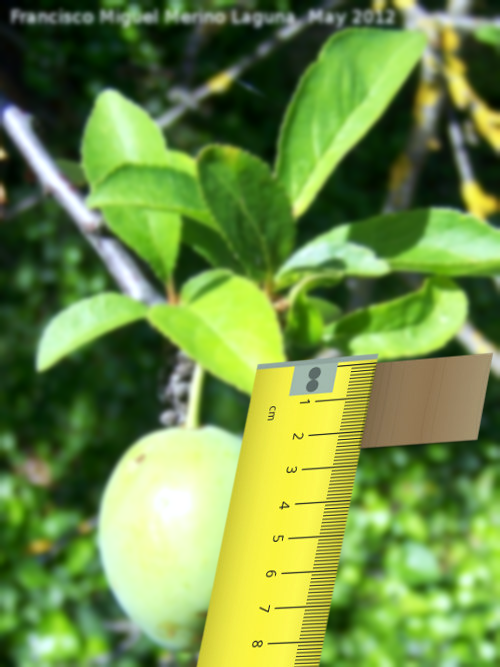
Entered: 2.5 cm
